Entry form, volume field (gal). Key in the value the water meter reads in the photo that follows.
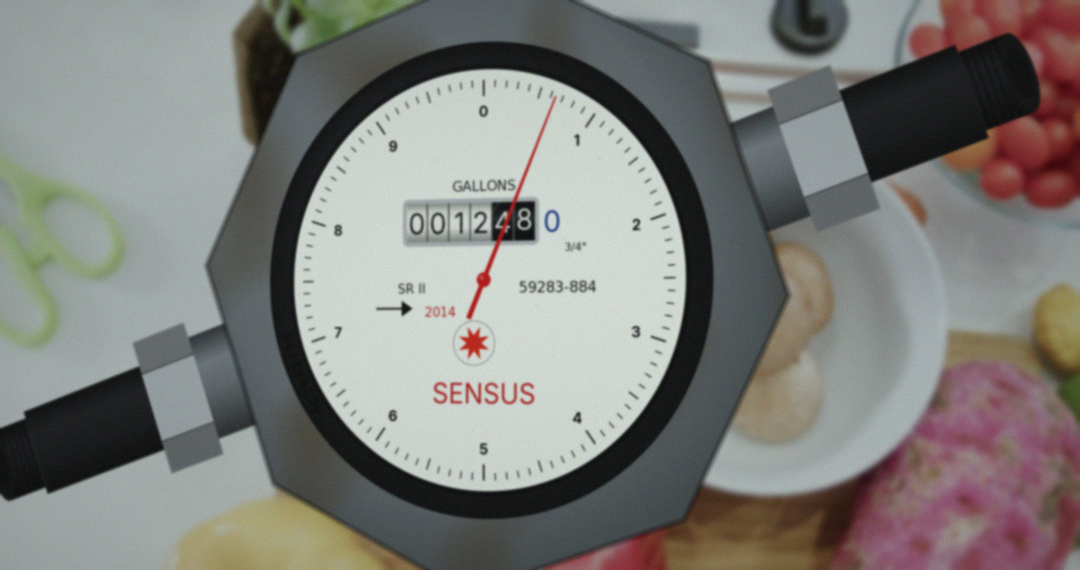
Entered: 12480.6 gal
